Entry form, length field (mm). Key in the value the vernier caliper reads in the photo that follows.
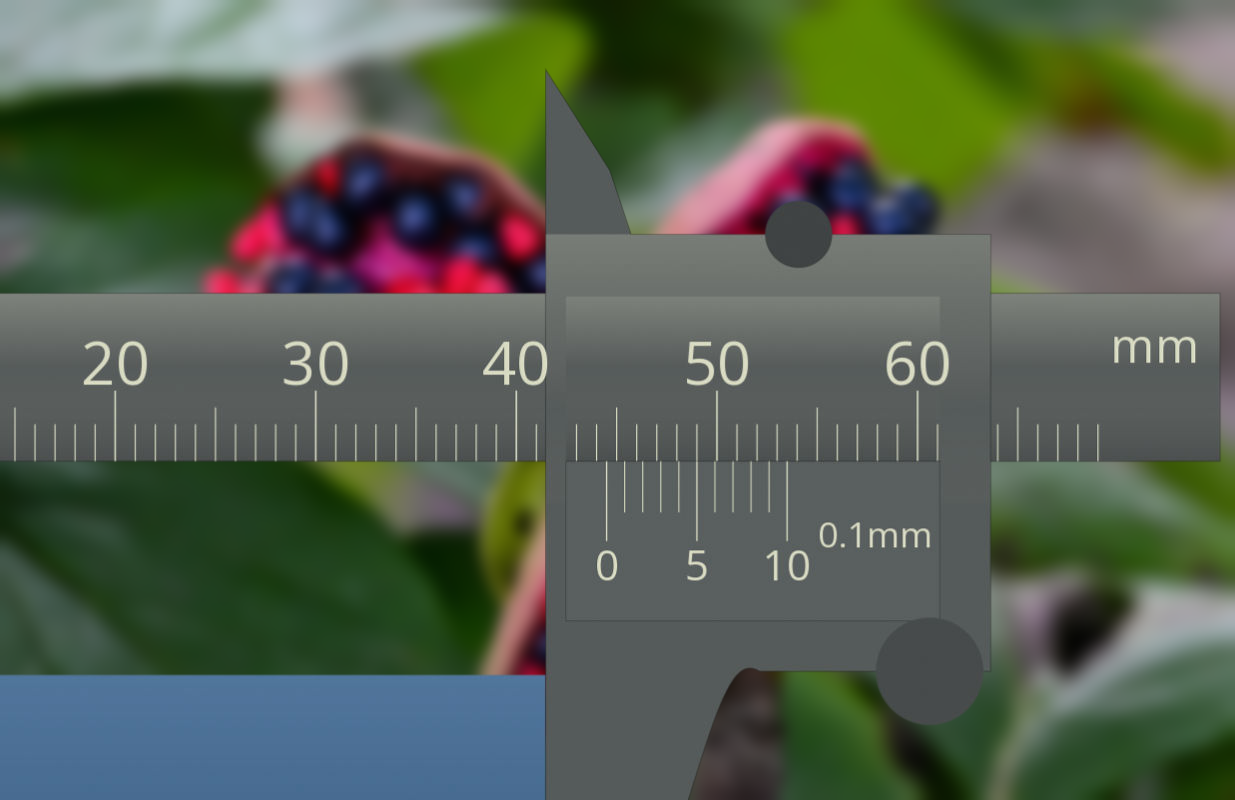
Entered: 44.5 mm
